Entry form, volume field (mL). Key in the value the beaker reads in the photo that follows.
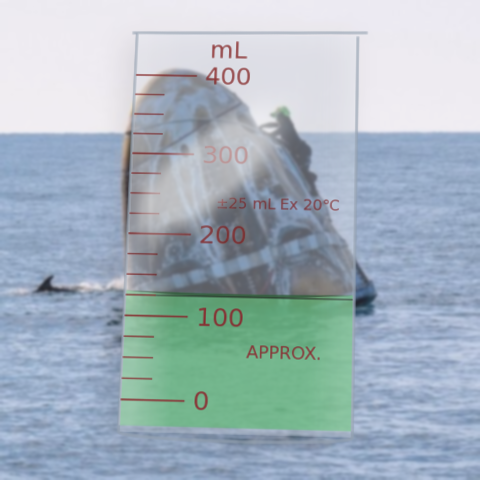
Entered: 125 mL
